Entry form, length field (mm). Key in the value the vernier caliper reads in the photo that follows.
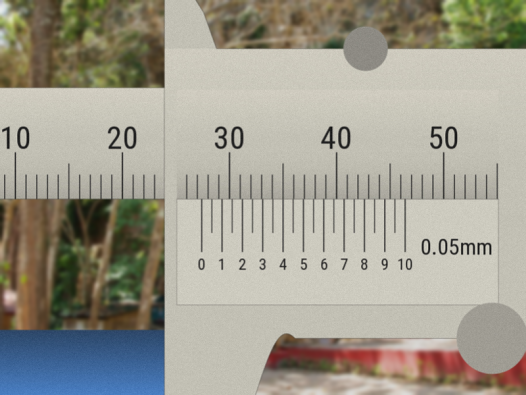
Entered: 27.4 mm
